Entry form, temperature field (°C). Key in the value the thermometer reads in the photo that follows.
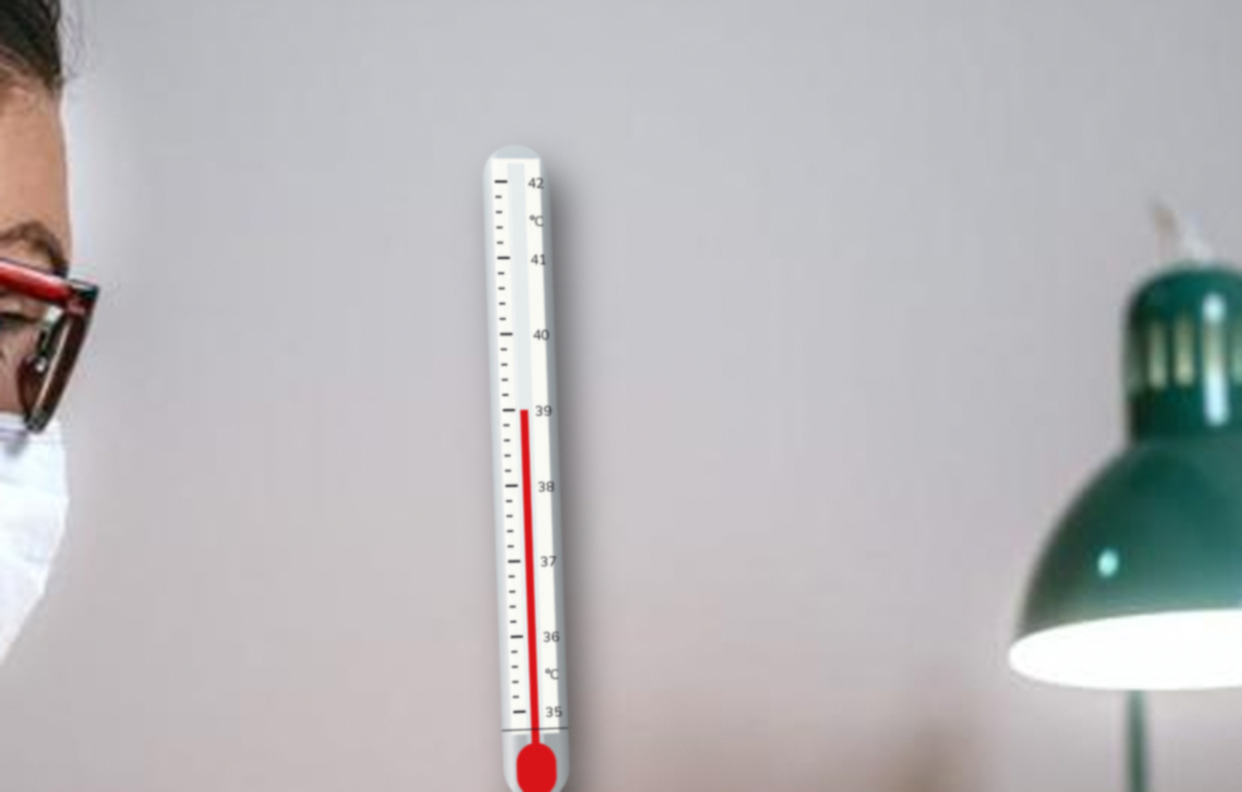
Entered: 39 °C
